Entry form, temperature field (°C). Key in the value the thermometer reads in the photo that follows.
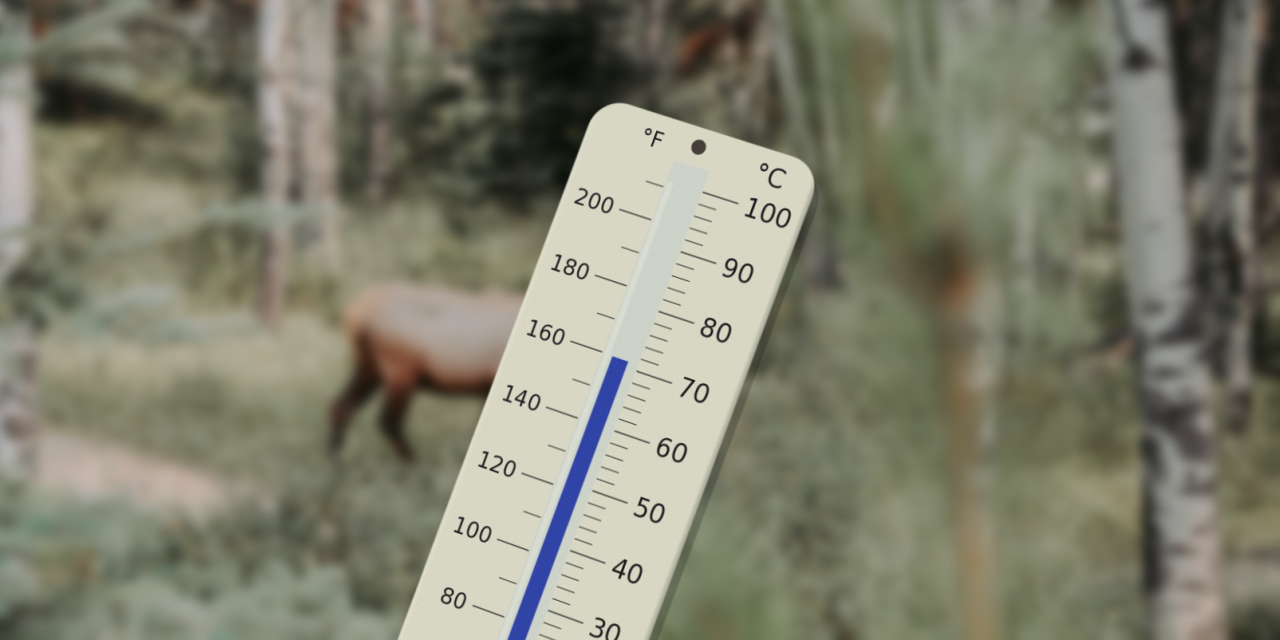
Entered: 71 °C
